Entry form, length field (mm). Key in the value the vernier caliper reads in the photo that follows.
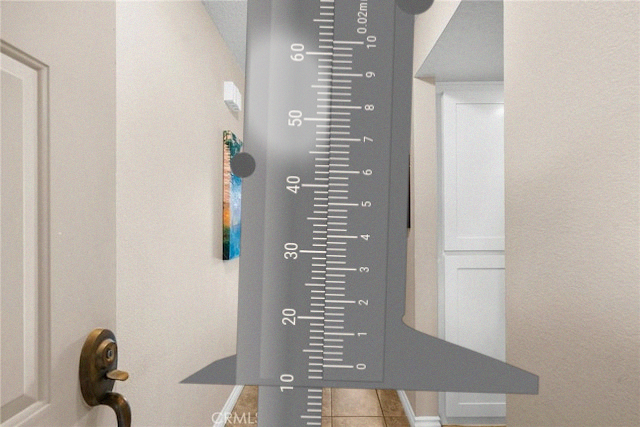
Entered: 12.8 mm
